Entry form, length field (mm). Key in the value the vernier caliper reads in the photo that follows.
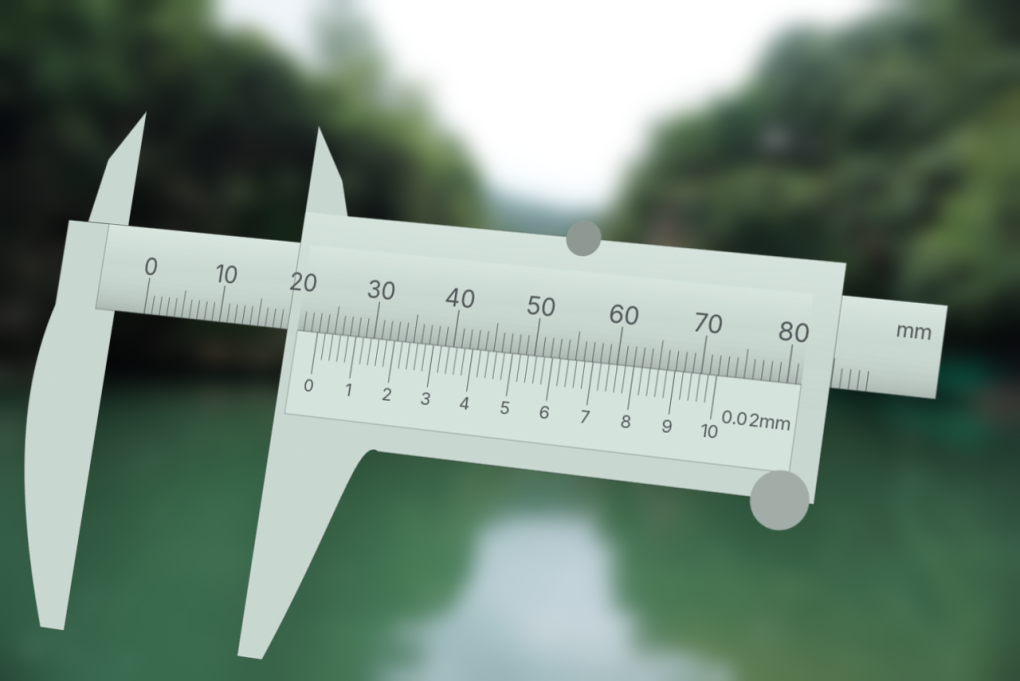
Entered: 22.8 mm
